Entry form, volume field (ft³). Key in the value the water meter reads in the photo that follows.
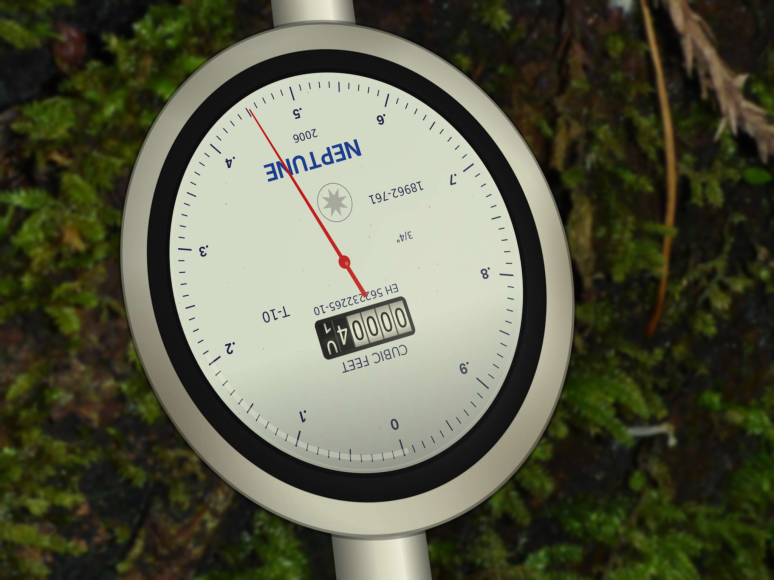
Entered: 40.45 ft³
